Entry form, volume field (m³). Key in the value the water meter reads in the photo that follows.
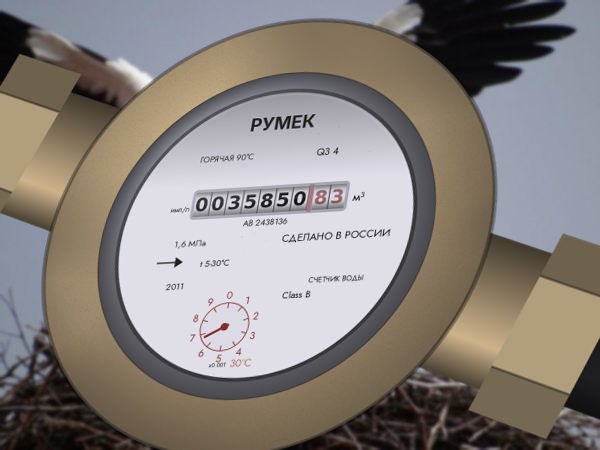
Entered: 35850.836 m³
